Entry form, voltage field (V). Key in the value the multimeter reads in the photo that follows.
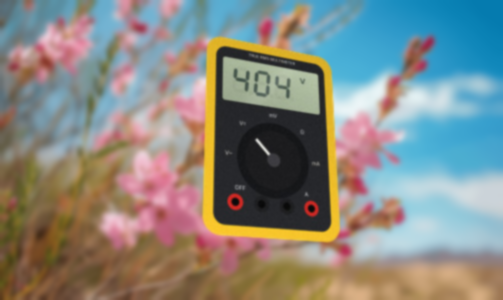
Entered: 404 V
